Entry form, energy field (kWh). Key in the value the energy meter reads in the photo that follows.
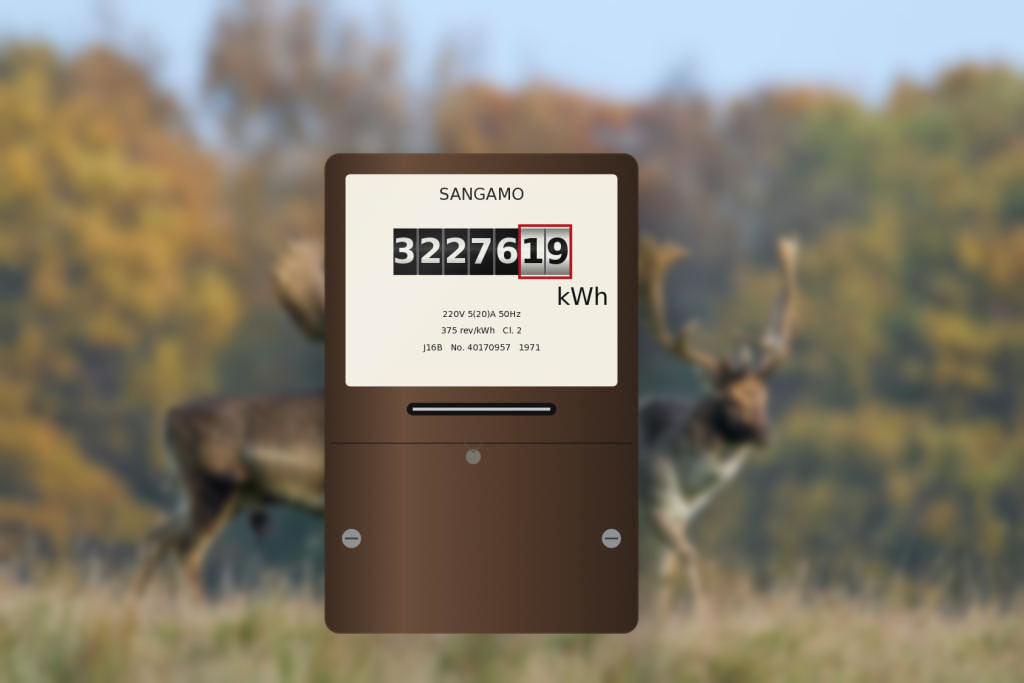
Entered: 32276.19 kWh
